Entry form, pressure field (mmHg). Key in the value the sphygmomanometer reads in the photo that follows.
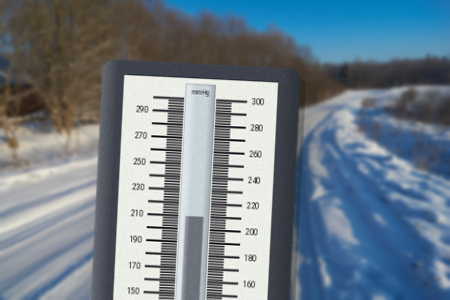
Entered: 210 mmHg
